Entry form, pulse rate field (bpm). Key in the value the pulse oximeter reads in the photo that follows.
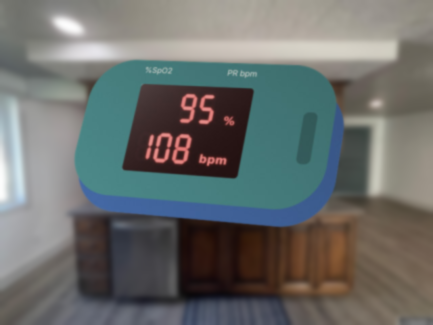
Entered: 108 bpm
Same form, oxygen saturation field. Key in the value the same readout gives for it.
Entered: 95 %
